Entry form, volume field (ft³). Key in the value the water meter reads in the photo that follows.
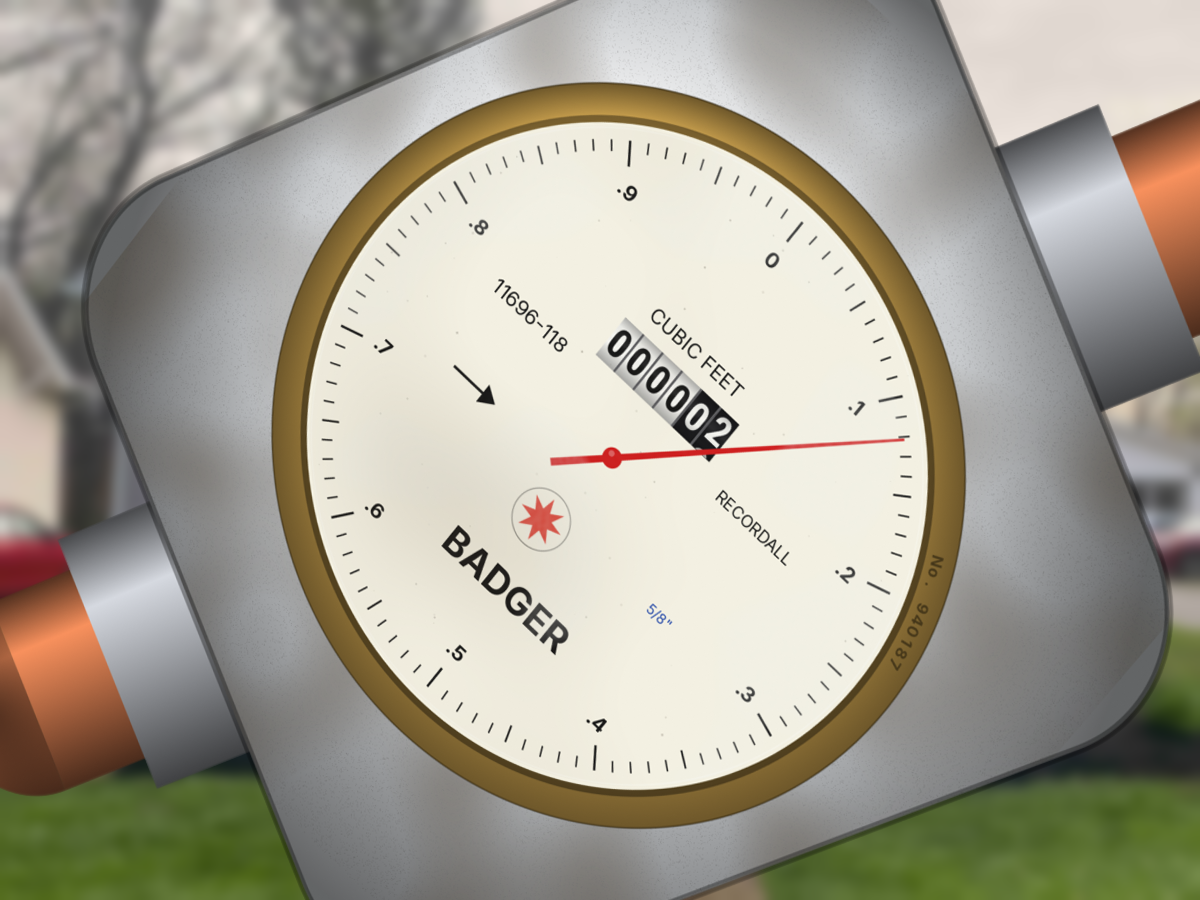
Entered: 2.12 ft³
